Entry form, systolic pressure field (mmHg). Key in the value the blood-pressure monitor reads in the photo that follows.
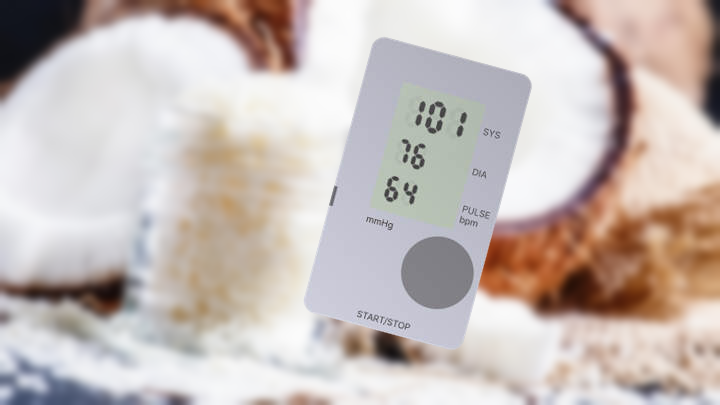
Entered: 101 mmHg
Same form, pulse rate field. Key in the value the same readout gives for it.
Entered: 64 bpm
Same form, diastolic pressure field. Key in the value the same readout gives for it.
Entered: 76 mmHg
